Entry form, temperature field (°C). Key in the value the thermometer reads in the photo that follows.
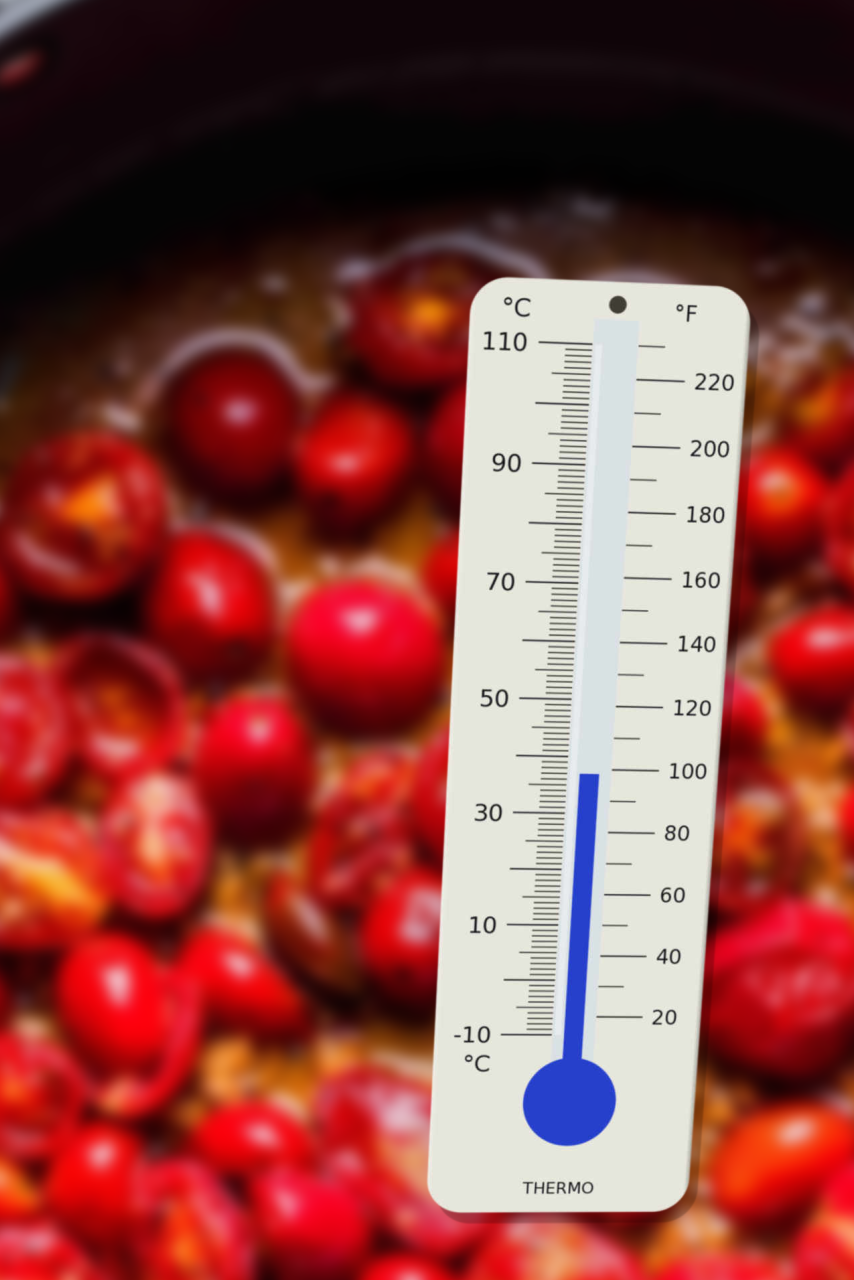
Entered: 37 °C
